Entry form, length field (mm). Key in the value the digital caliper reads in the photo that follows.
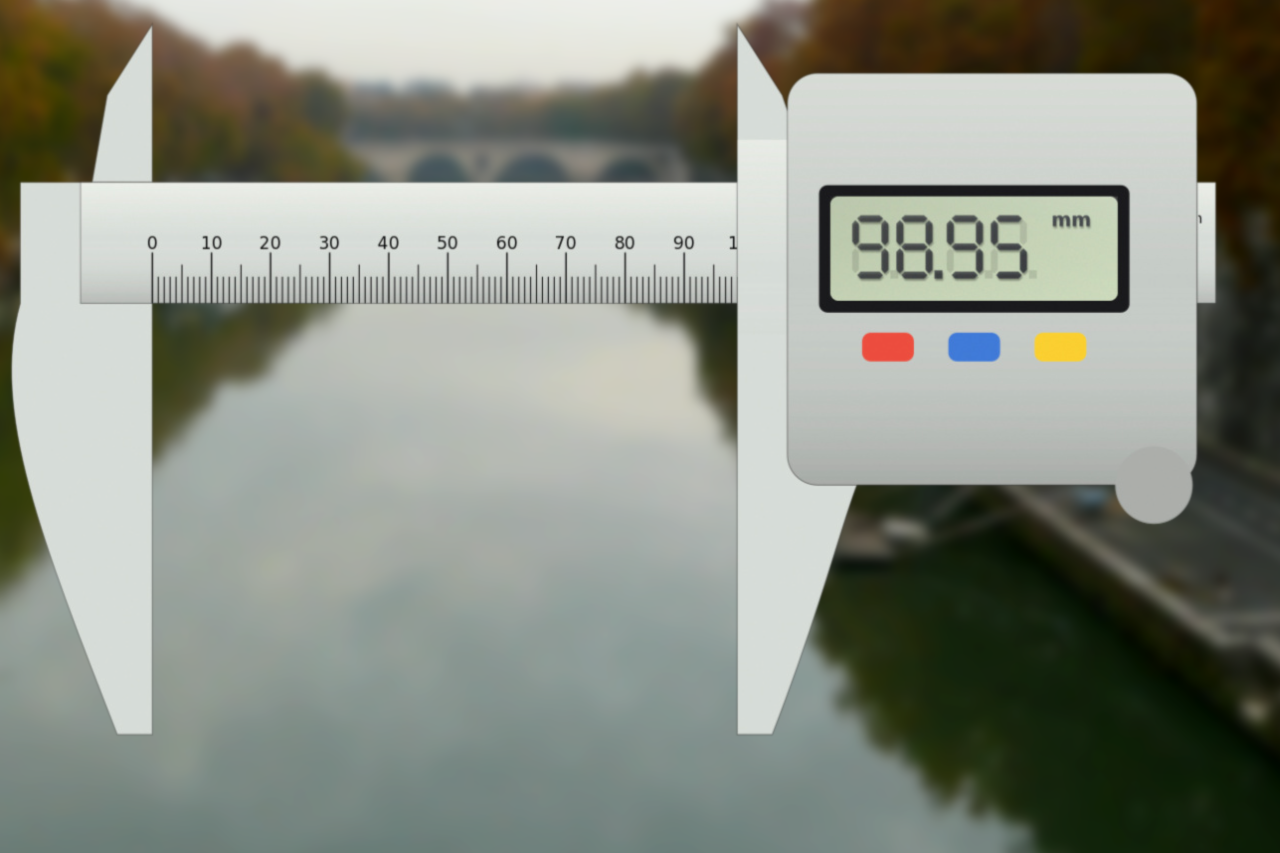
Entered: 98.95 mm
